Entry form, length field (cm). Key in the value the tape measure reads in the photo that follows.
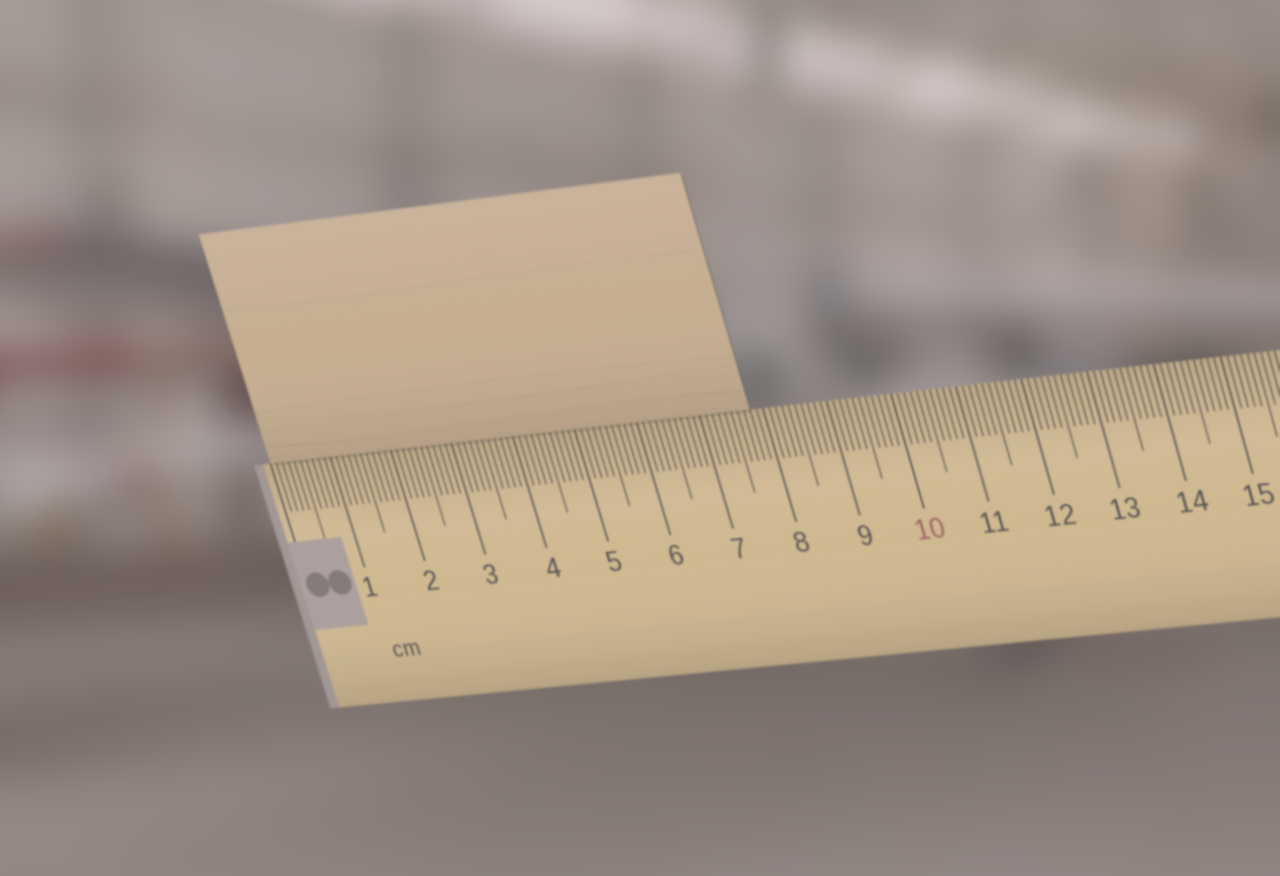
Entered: 7.8 cm
